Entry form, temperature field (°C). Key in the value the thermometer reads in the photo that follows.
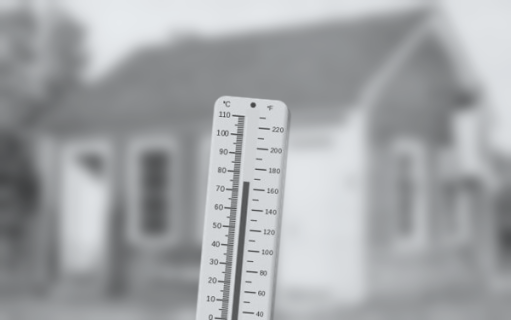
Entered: 75 °C
